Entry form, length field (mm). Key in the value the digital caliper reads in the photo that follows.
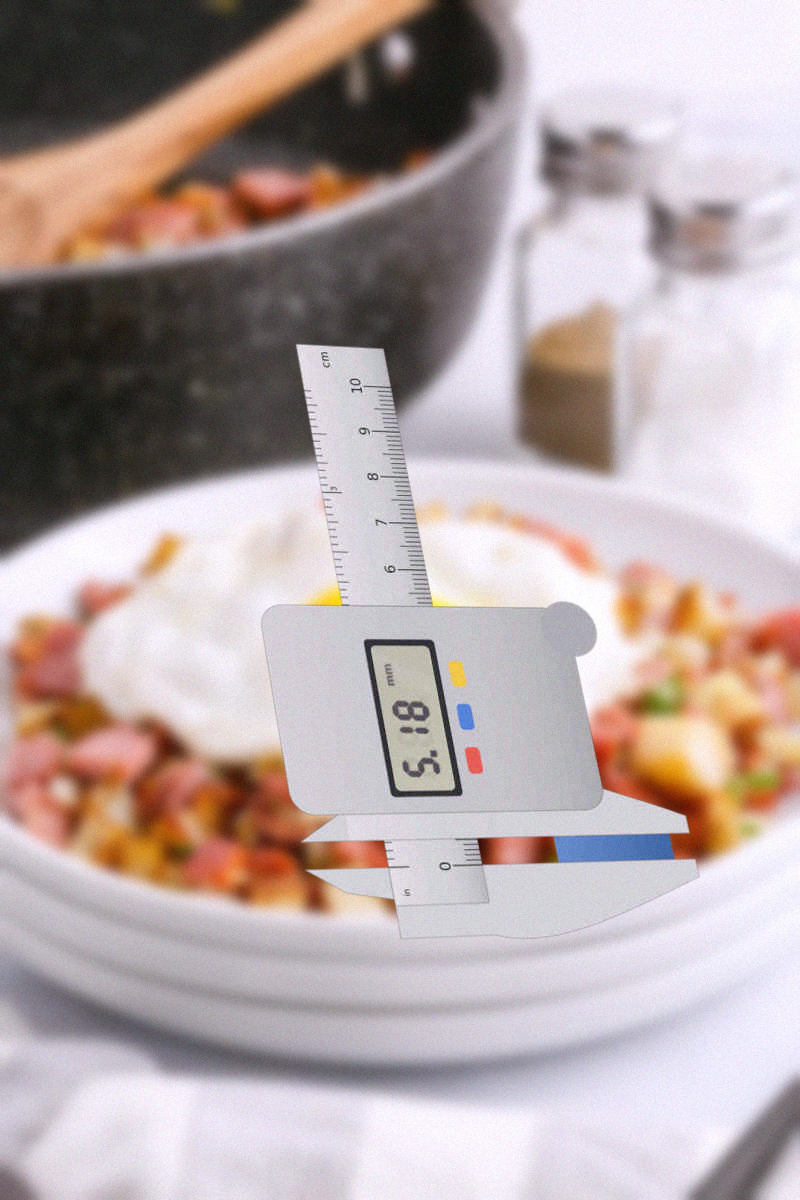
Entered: 5.18 mm
